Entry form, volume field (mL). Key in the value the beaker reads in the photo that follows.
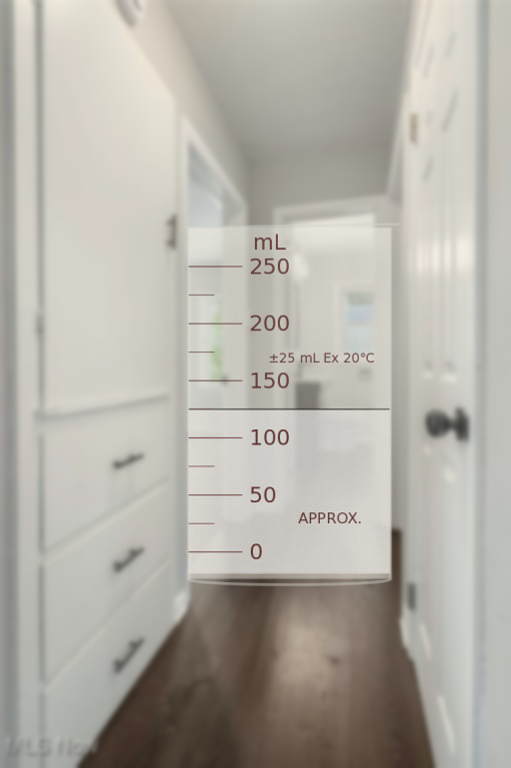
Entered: 125 mL
